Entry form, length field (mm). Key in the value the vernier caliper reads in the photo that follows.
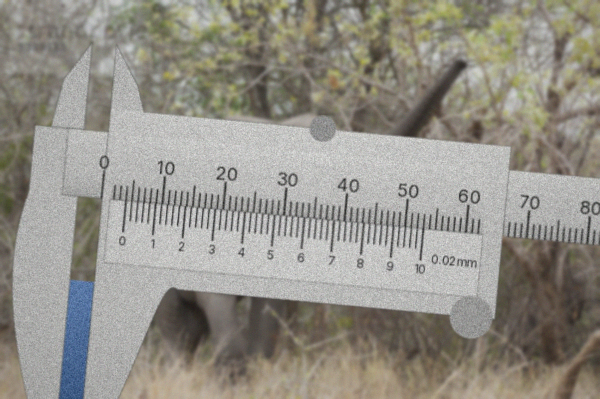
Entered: 4.0 mm
